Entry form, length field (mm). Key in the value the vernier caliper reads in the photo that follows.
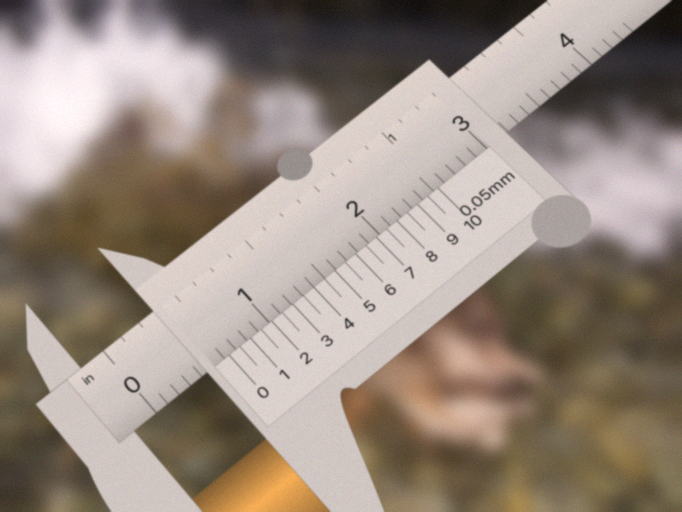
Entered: 6.4 mm
